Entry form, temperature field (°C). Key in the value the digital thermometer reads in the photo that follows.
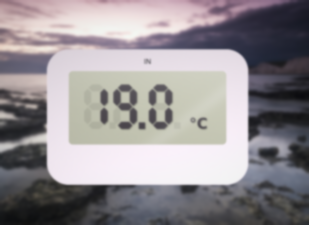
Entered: 19.0 °C
